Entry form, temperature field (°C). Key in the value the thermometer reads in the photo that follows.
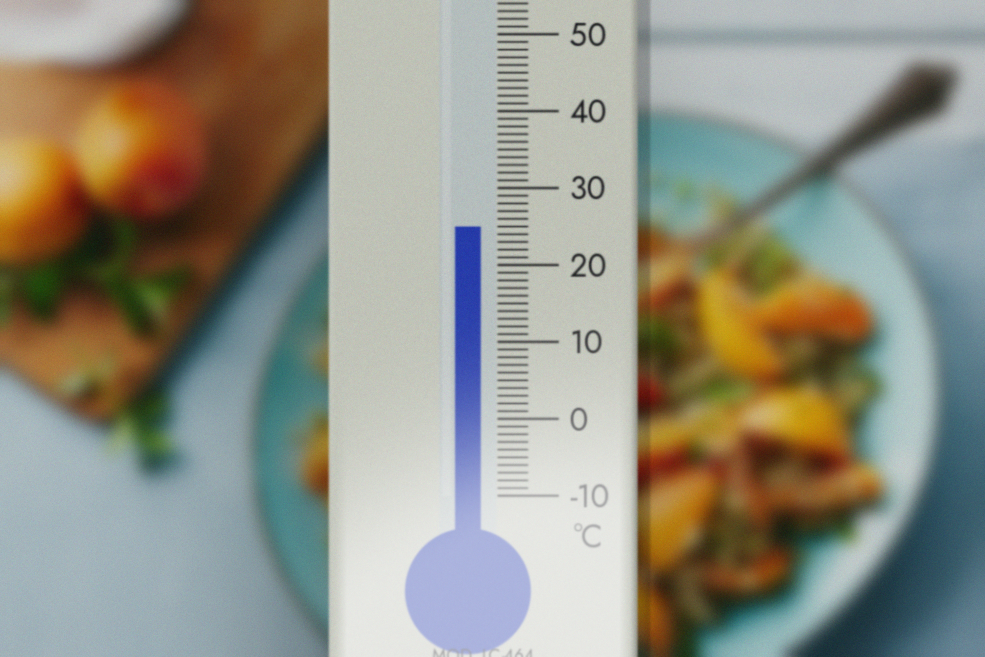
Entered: 25 °C
